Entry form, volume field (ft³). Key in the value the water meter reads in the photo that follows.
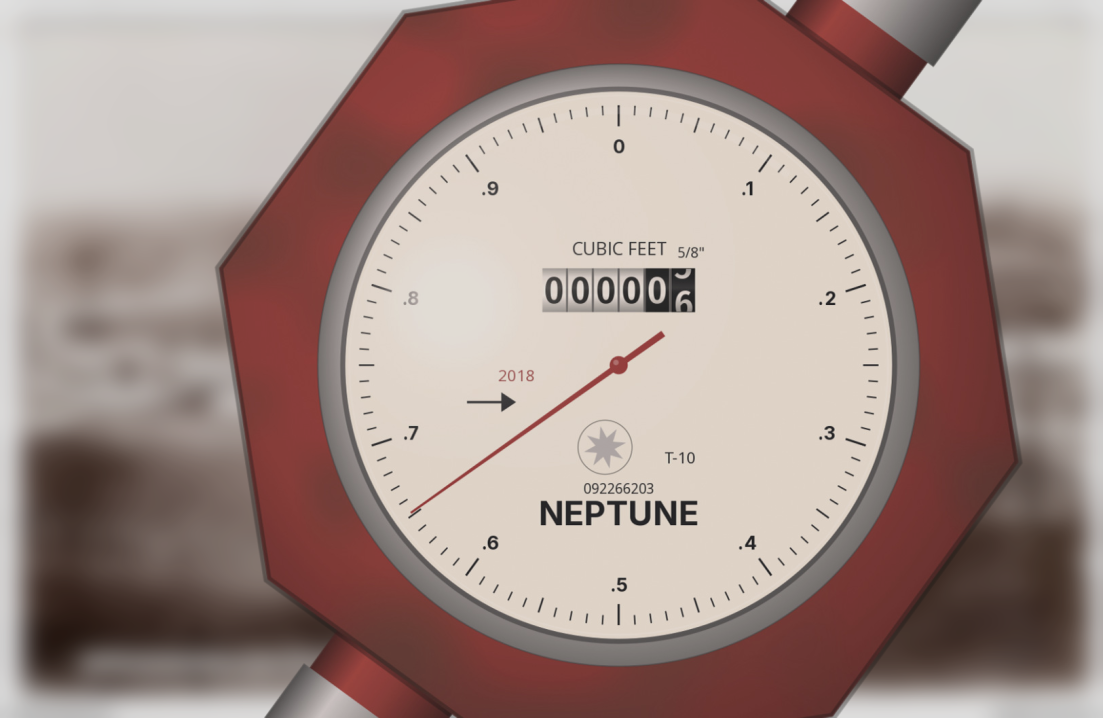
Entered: 5.65 ft³
